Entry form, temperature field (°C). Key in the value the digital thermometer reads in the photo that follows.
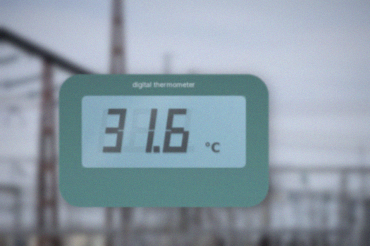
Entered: 31.6 °C
